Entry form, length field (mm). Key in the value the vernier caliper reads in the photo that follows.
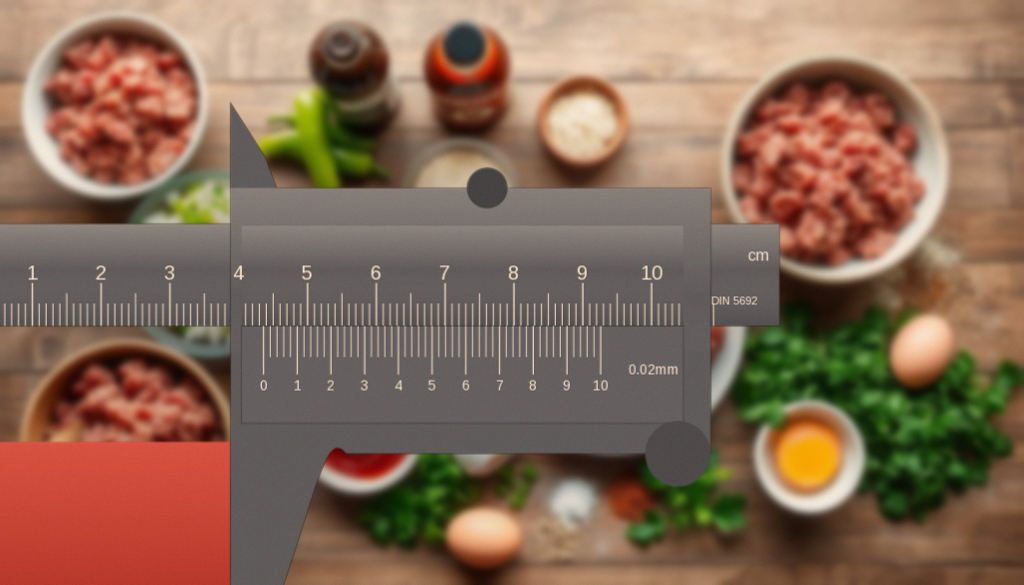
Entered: 43.6 mm
